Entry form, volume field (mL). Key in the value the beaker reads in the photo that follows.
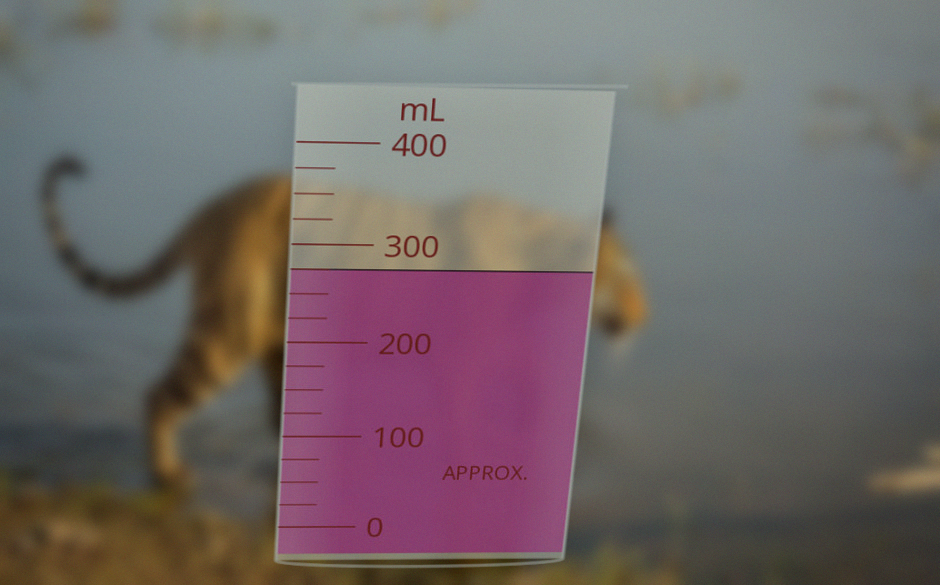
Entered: 275 mL
